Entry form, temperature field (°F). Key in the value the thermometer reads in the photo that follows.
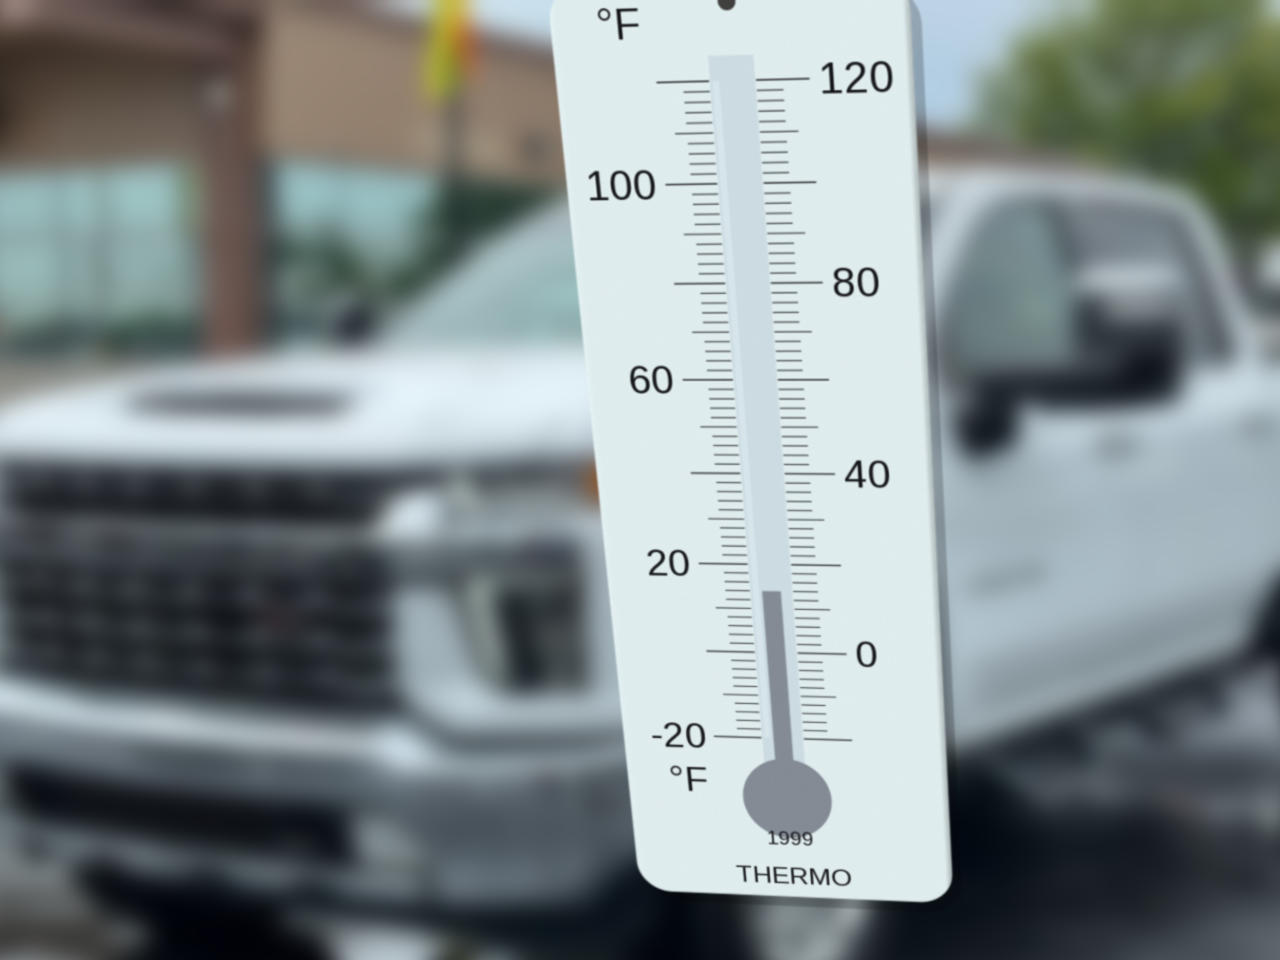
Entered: 14 °F
